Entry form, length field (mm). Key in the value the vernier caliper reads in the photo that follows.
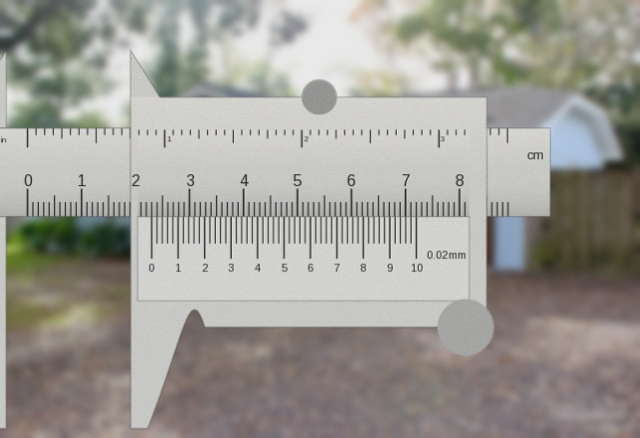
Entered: 23.0 mm
